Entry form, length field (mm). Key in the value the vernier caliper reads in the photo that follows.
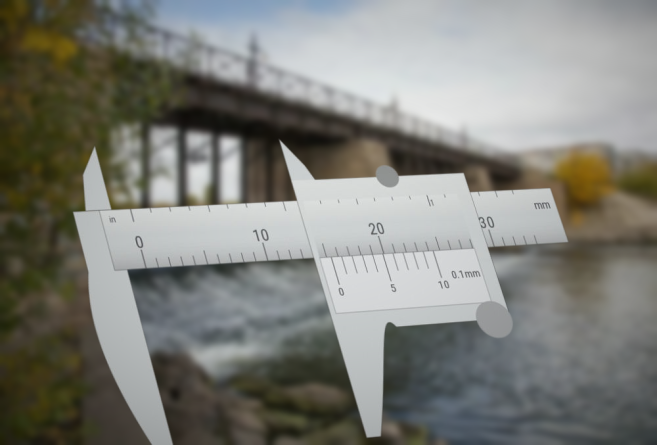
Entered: 15.4 mm
